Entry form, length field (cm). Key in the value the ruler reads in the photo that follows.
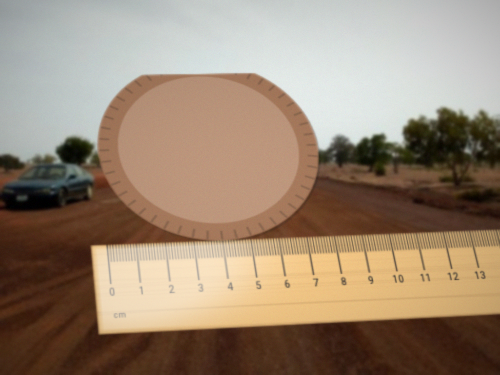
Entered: 8 cm
